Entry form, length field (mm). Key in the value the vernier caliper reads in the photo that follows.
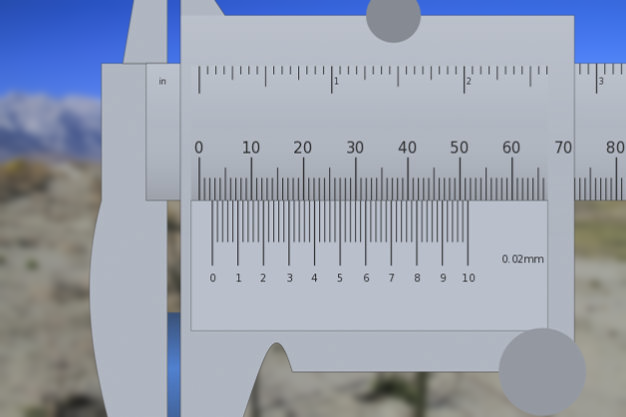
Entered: 2.5 mm
